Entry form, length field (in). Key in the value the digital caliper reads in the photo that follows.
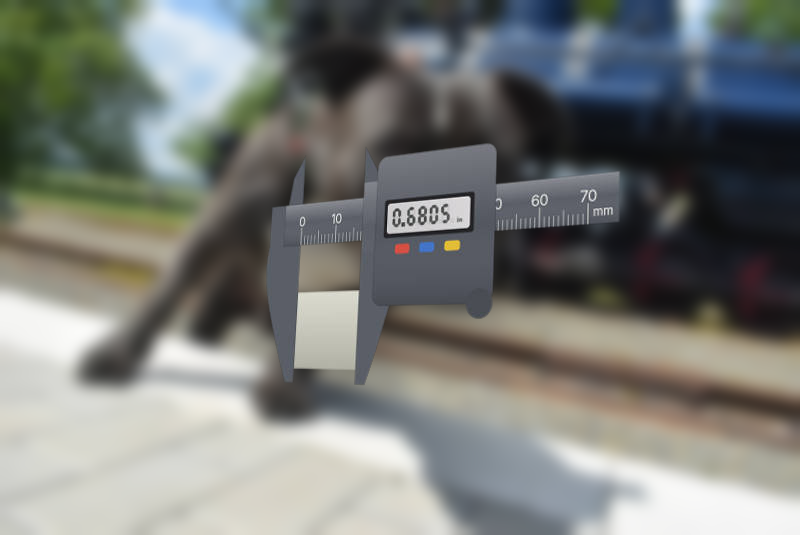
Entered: 0.6805 in
